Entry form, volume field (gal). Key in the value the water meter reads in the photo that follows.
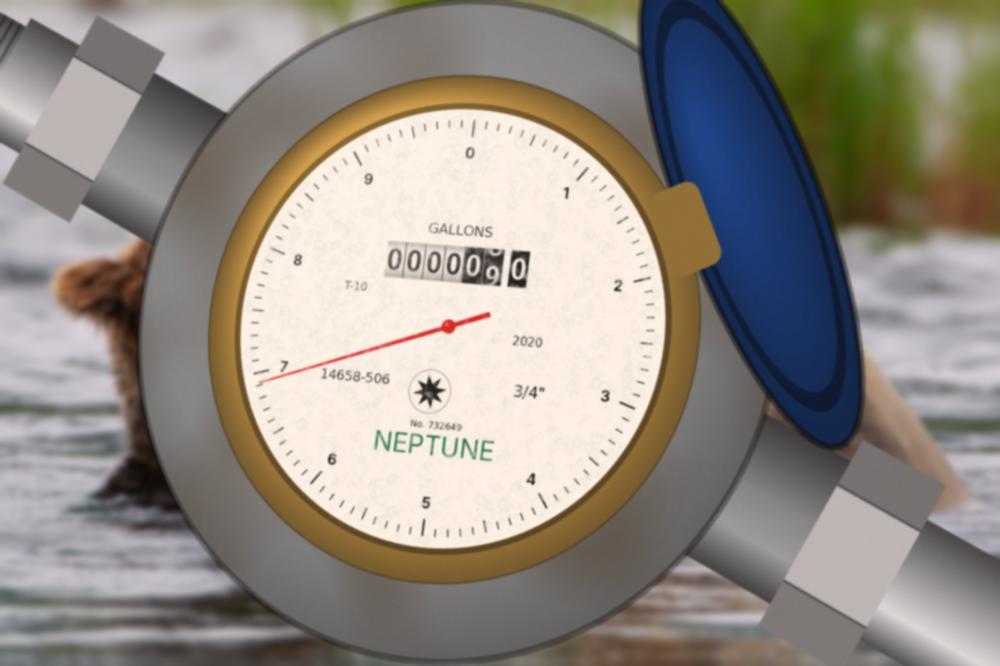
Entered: 86.9 gal
